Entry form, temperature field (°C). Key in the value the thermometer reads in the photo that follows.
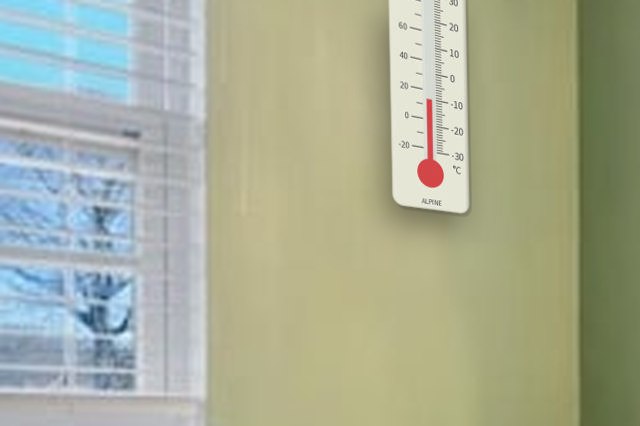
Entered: -10 °C
